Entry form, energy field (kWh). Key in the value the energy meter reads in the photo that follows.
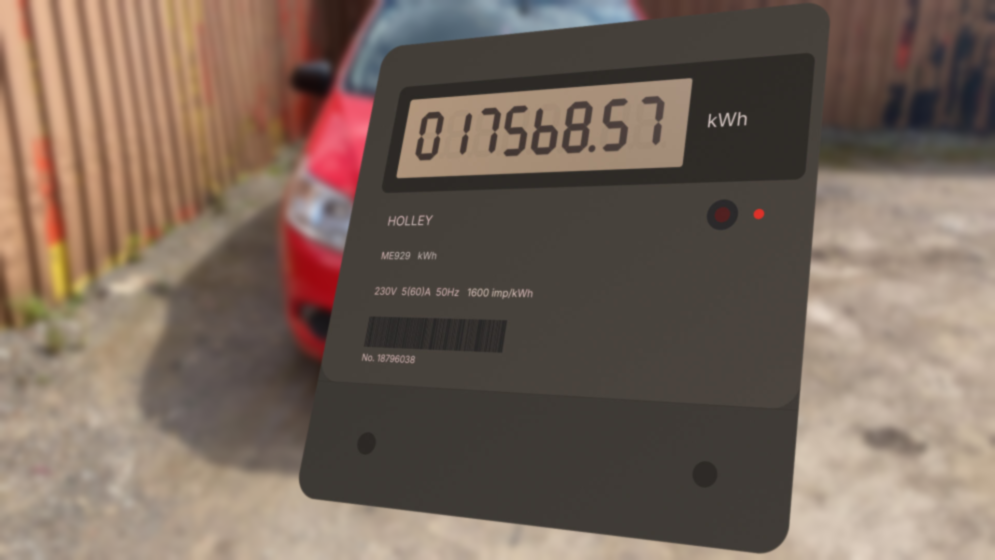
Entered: 17568.57 kWh
